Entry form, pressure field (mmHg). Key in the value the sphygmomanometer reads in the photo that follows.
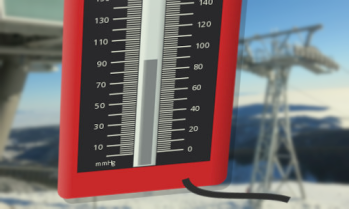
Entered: 90 mmHg
